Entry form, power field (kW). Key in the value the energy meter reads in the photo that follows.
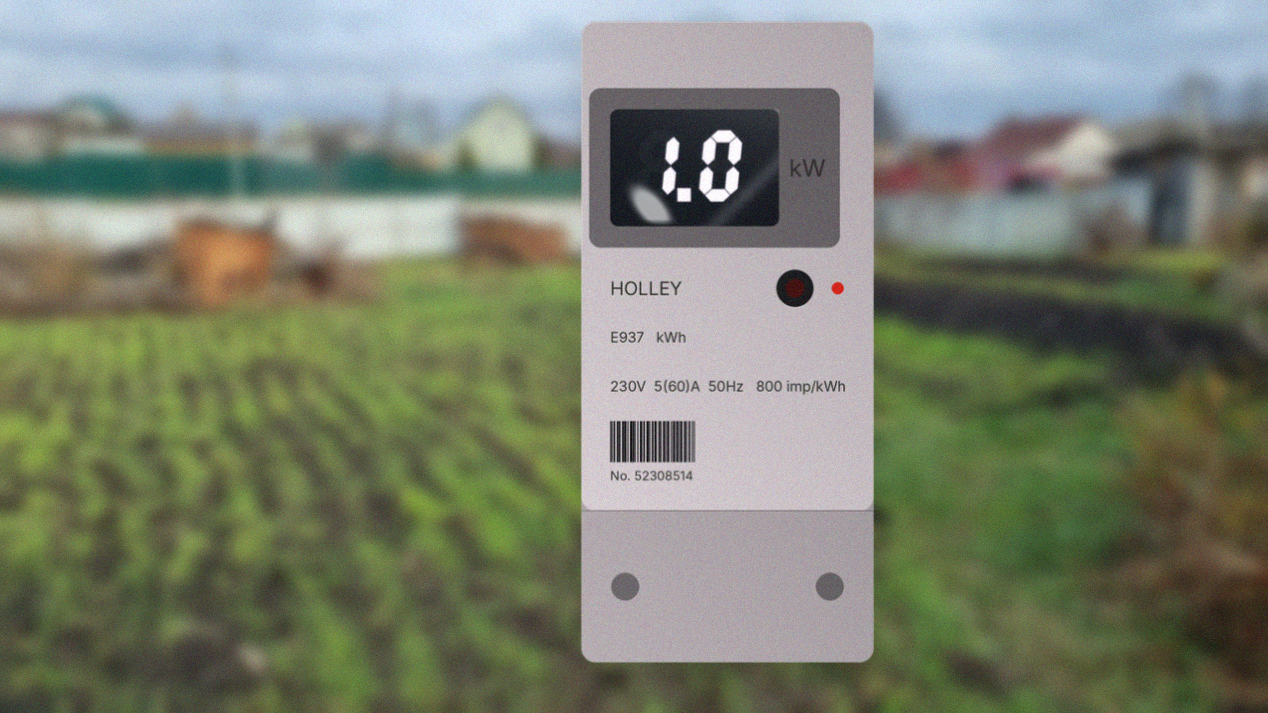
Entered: 1.0 kW
